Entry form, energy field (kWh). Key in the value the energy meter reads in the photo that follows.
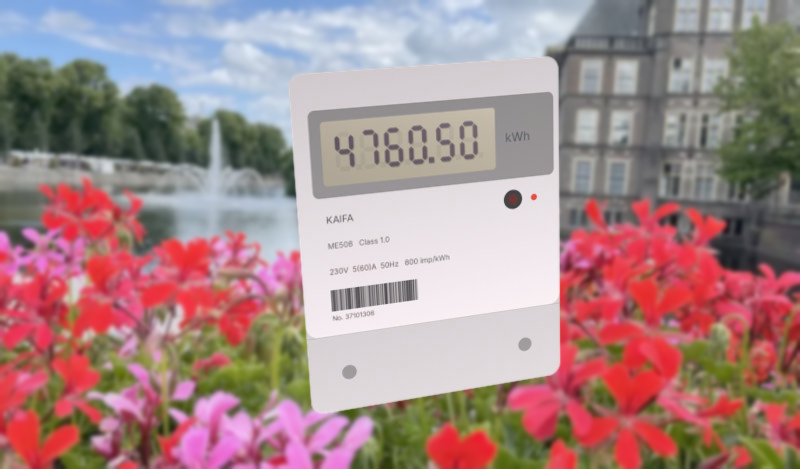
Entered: 4760.50 kWh
